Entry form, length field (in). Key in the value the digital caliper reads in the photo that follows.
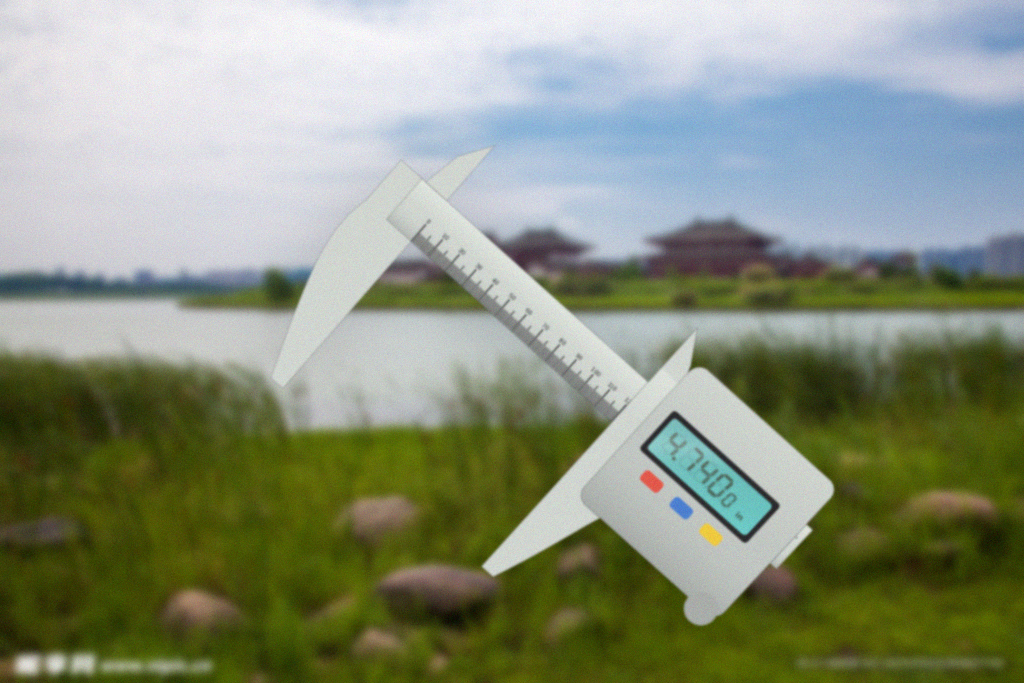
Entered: 4.7400 in
